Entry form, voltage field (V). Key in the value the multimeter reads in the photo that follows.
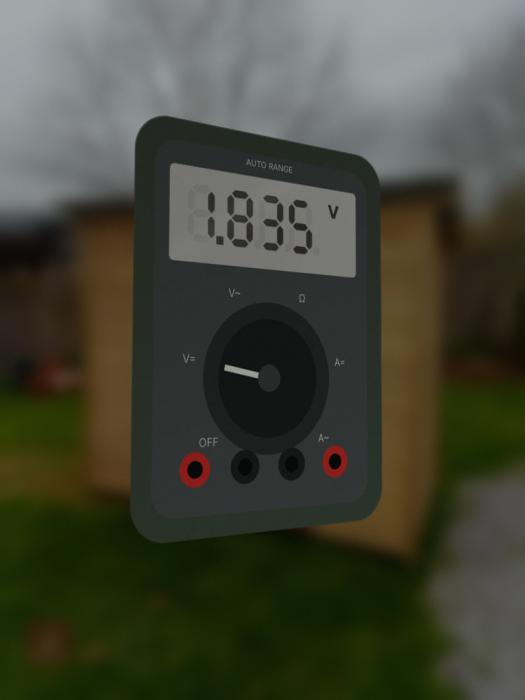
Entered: 1.835 V
